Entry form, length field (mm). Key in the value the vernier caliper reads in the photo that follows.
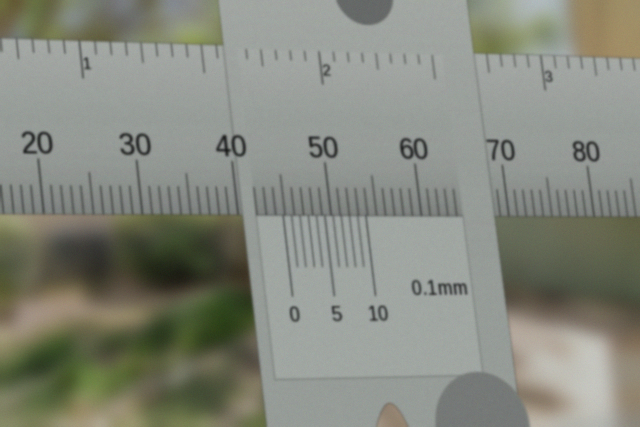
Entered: 44.8 mm
